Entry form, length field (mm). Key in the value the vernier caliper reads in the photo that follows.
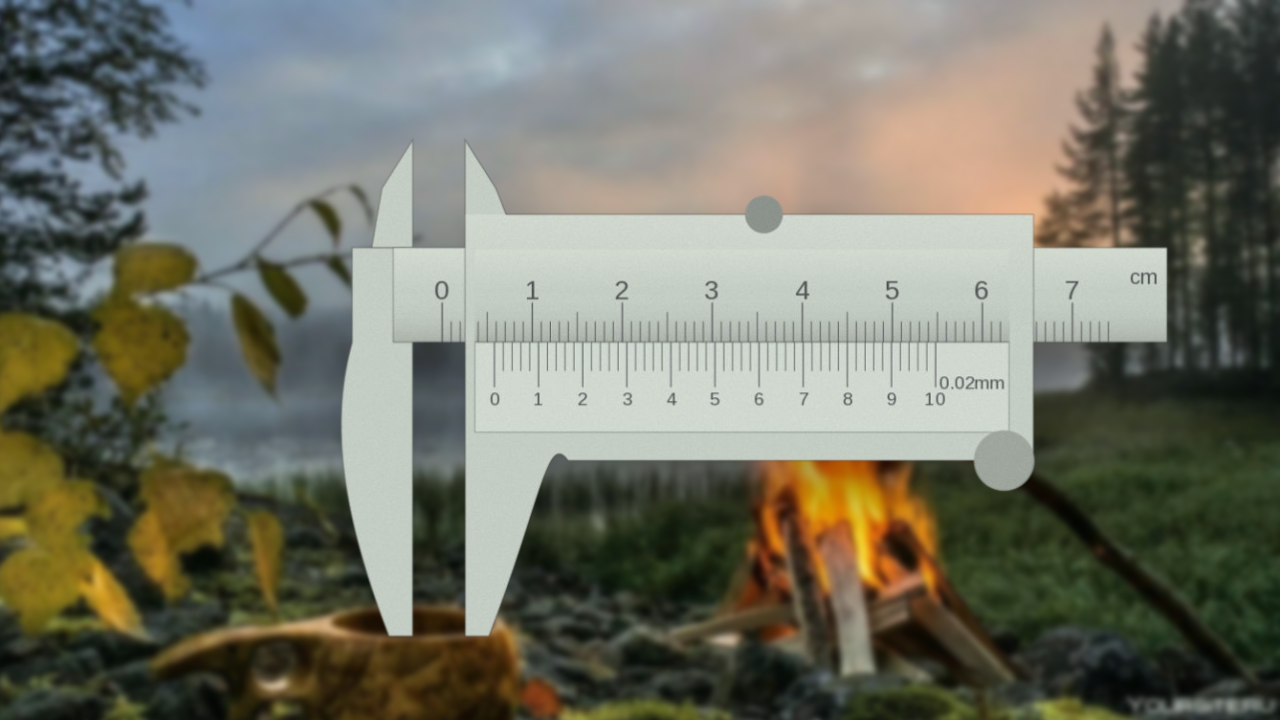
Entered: 5.8 mm
